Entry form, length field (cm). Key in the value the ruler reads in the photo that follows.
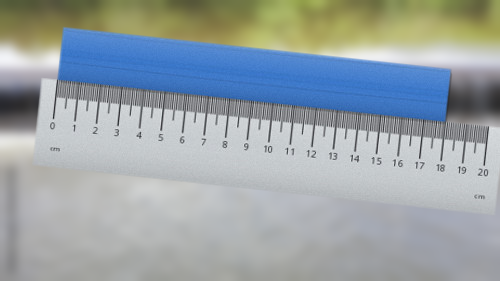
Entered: 18 cm
